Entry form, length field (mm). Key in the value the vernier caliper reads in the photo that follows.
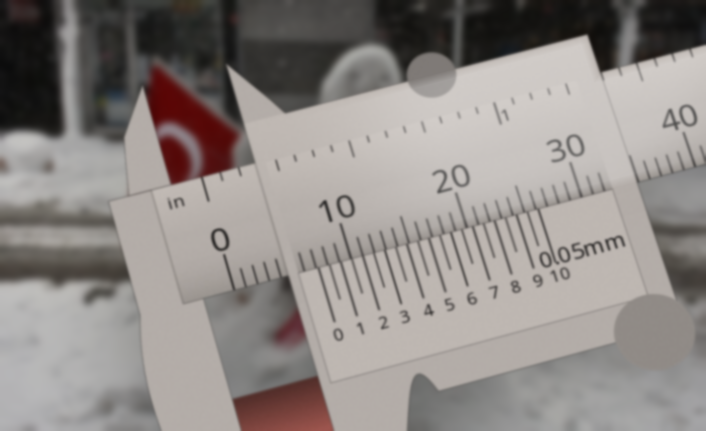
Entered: 7.2 mm
